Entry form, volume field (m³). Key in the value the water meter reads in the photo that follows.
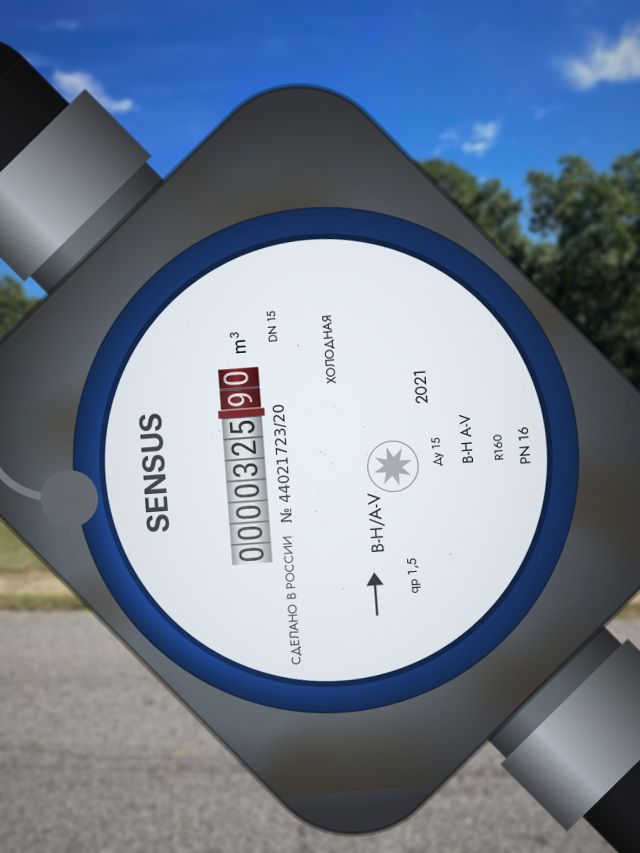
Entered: 325.90 m³
